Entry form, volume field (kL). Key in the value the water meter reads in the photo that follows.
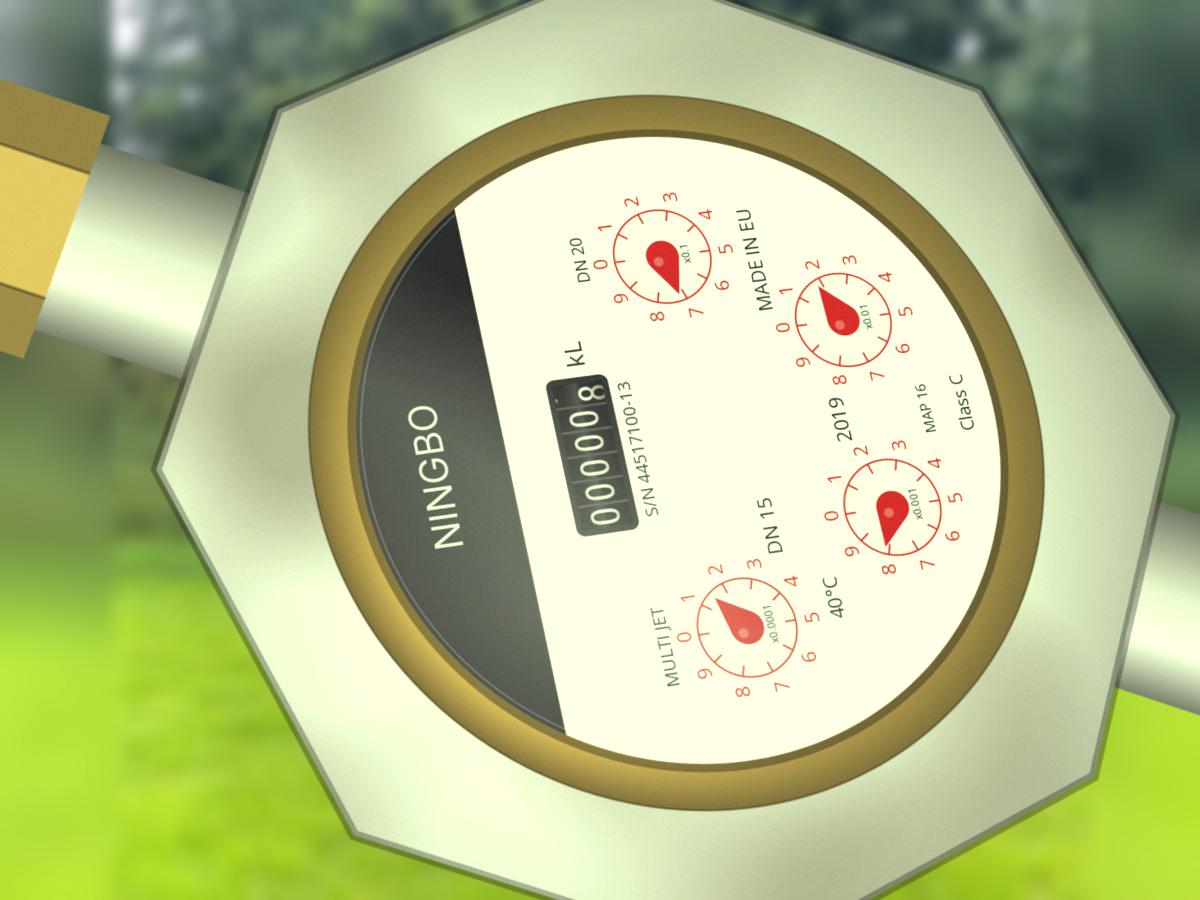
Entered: 7.7181 kL
